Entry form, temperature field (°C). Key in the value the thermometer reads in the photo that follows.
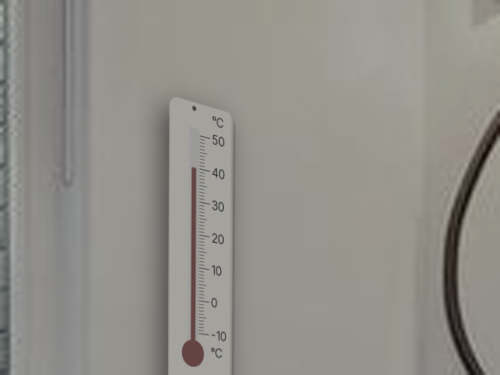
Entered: 40 °C
